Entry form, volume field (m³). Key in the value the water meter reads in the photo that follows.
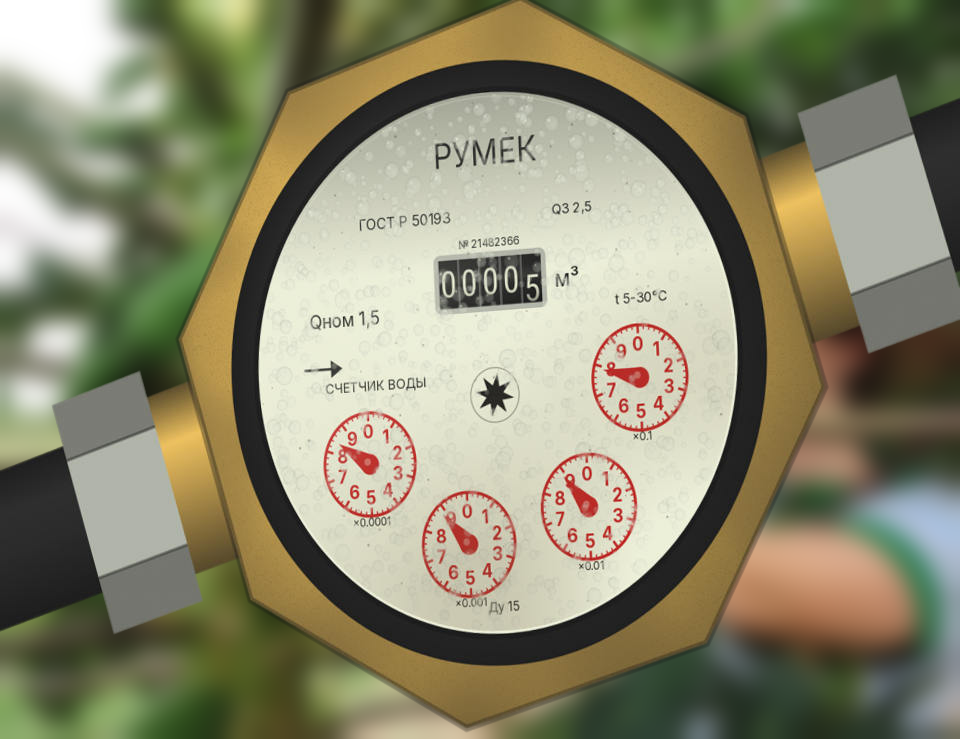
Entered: 4.7888 m³
